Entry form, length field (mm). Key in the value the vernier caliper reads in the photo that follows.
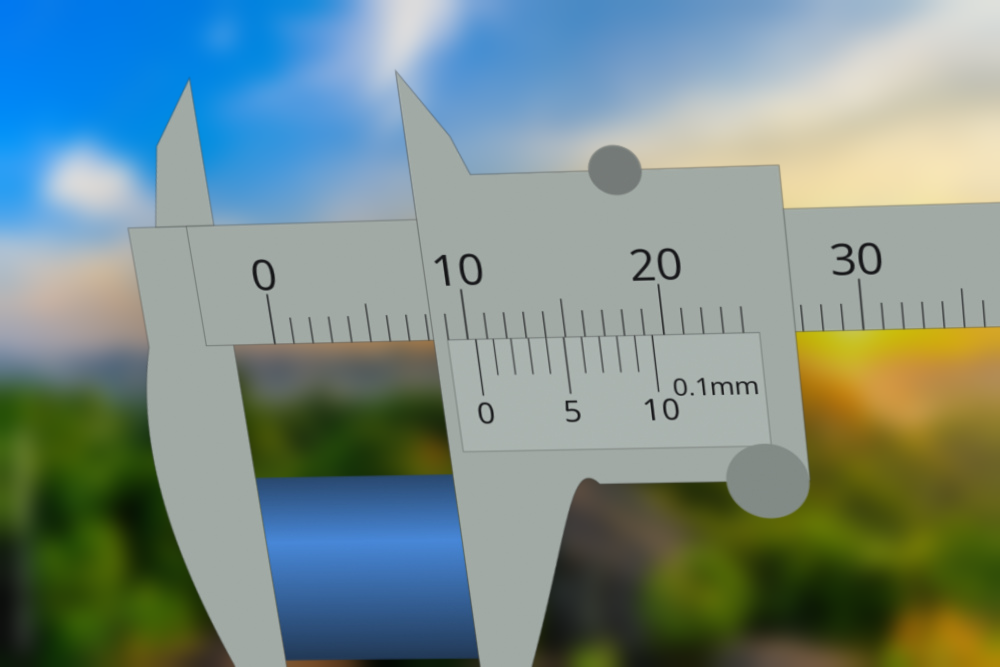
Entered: 10.4 mm
